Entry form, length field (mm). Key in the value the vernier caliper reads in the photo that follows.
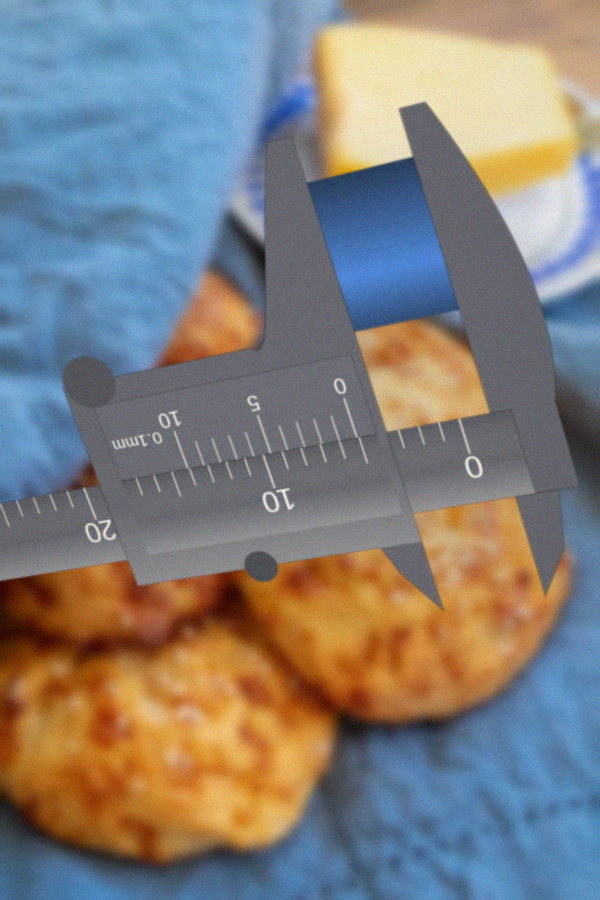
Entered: 5.1 mm
